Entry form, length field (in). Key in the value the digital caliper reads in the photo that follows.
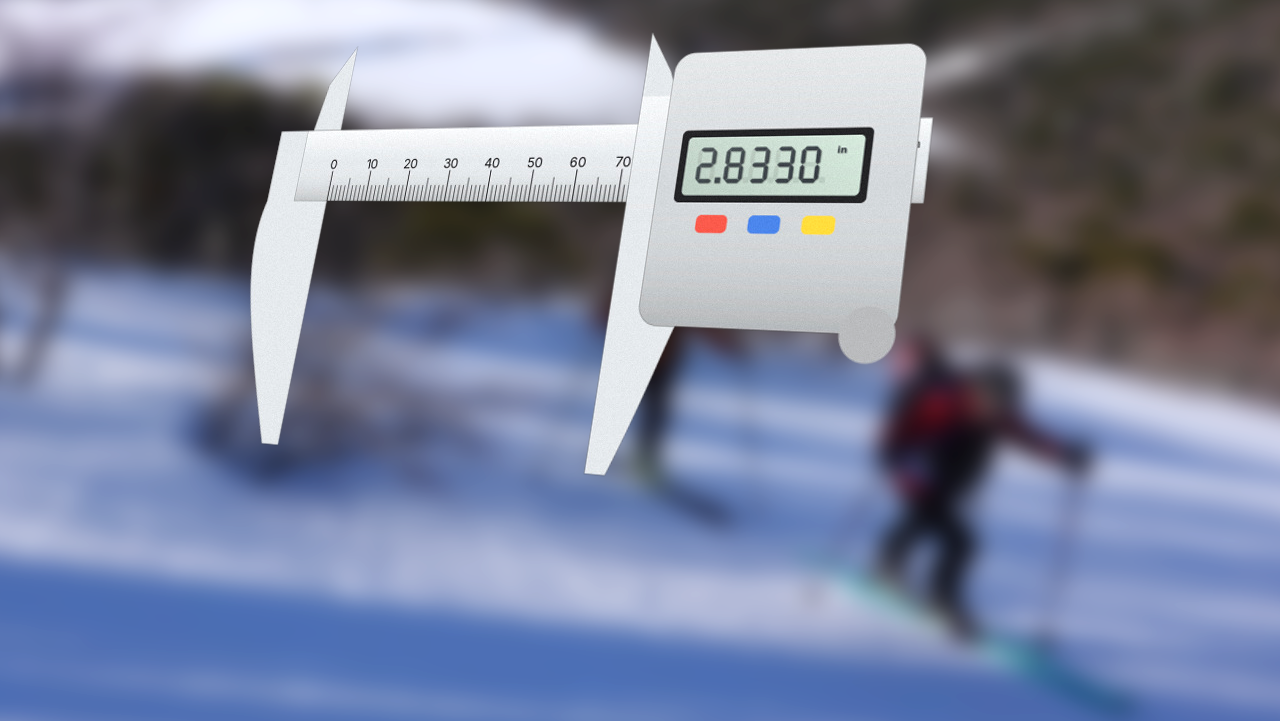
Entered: 2.8330 in
